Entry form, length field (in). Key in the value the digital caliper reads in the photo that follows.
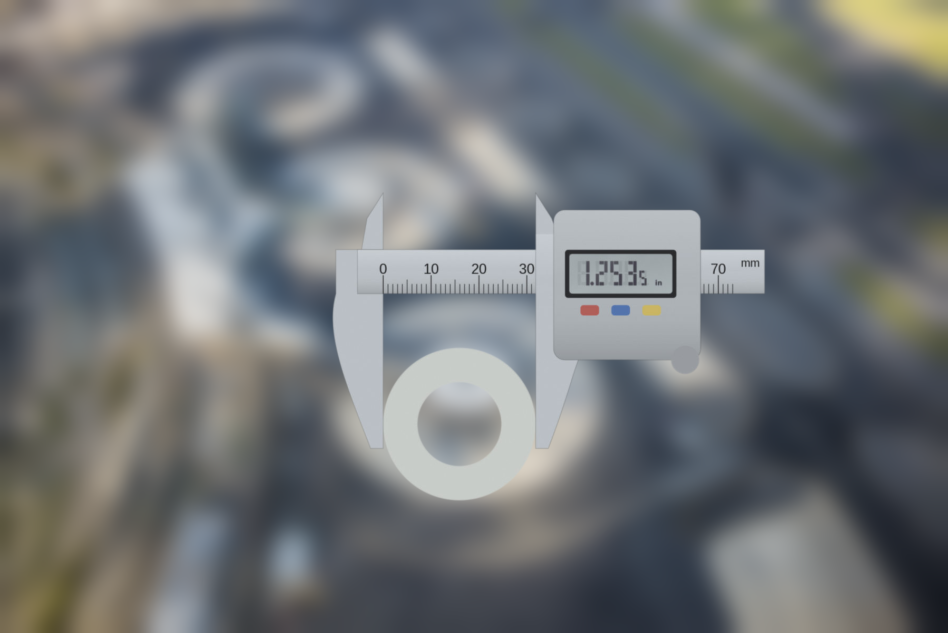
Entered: 1.2535 in
